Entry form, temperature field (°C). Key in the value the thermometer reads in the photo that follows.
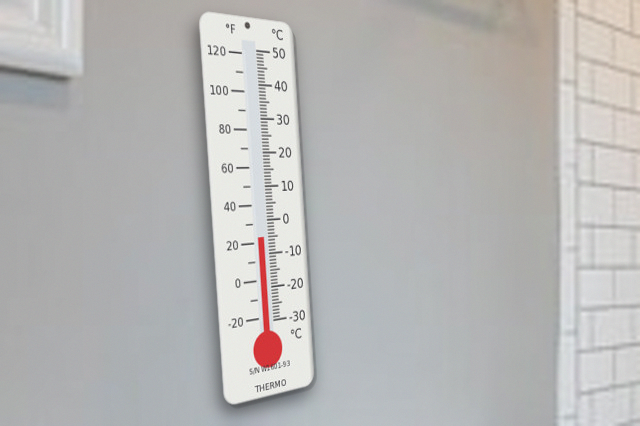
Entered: -5 °C
